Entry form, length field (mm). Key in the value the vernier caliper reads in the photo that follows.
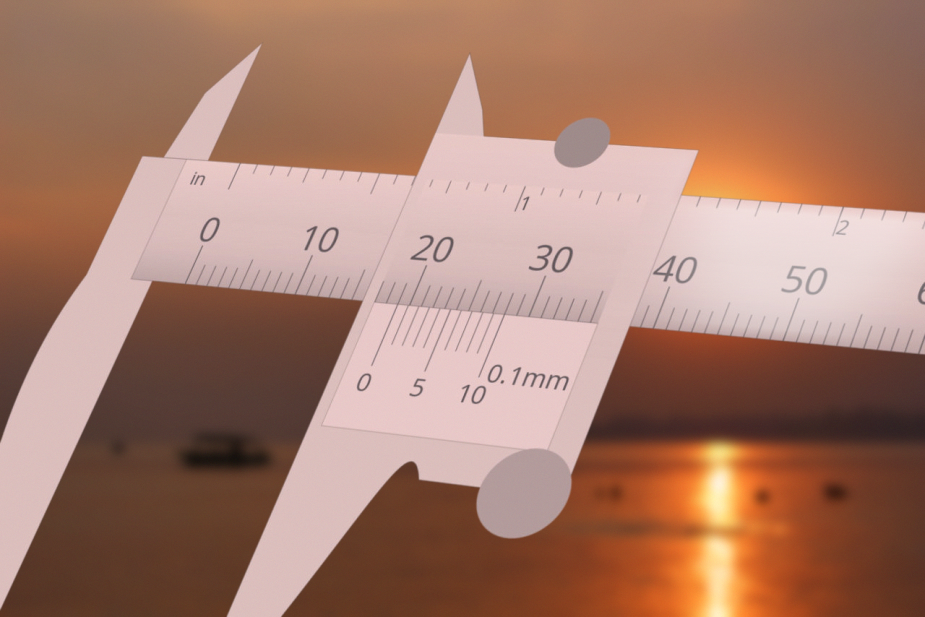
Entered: 19.0 mm
